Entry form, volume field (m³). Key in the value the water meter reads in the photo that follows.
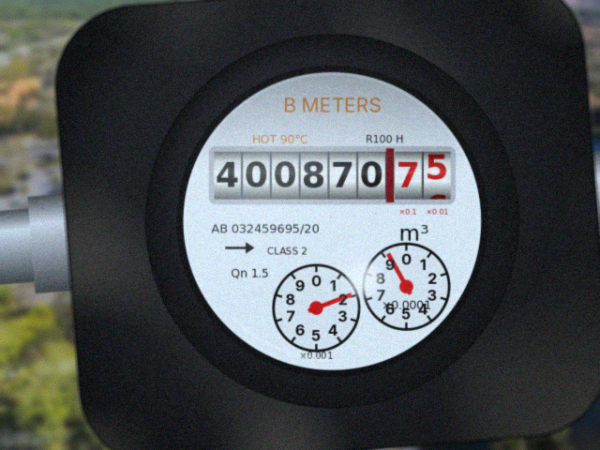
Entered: 400870.7519 m³
